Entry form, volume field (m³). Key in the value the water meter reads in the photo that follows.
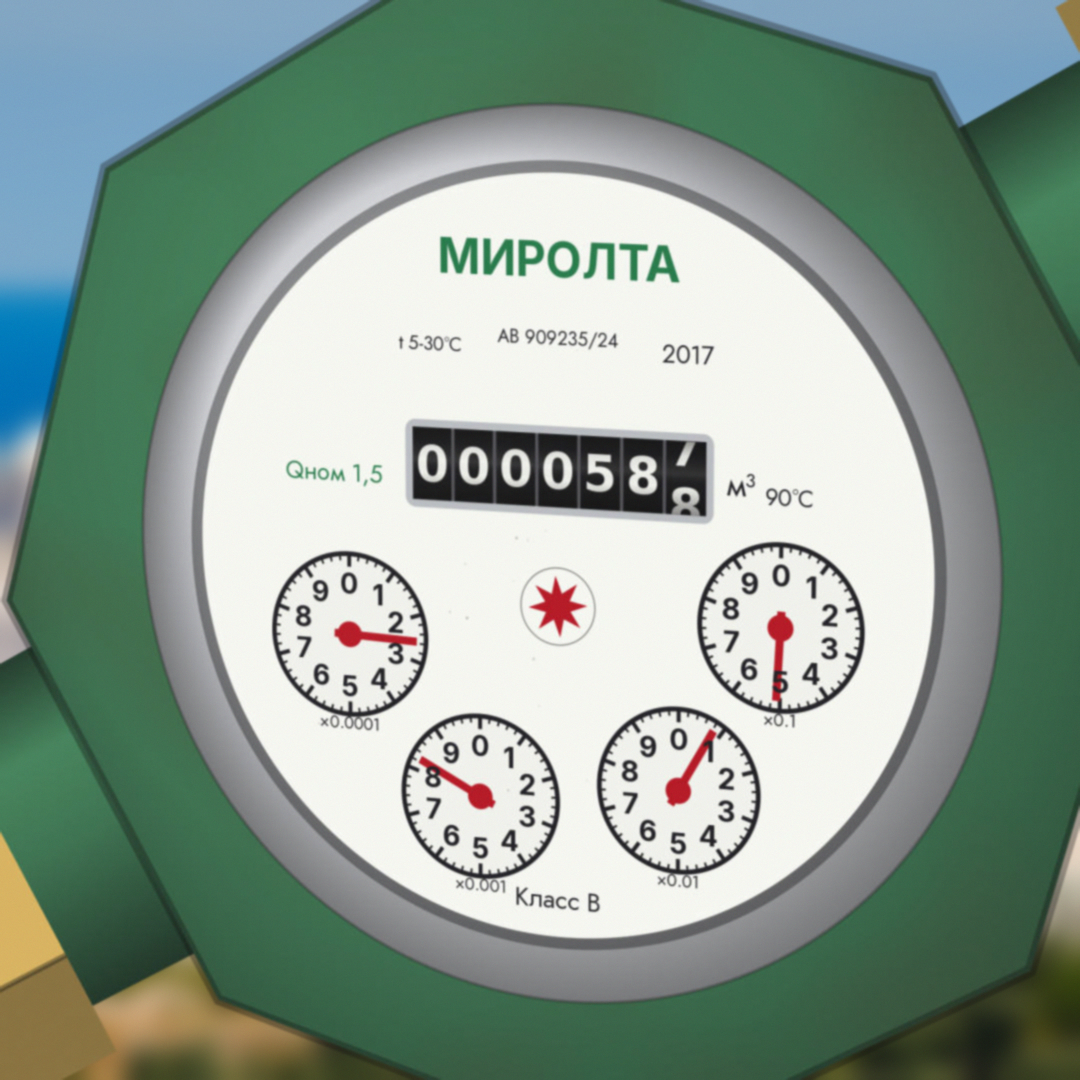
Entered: 587.5082 m³
